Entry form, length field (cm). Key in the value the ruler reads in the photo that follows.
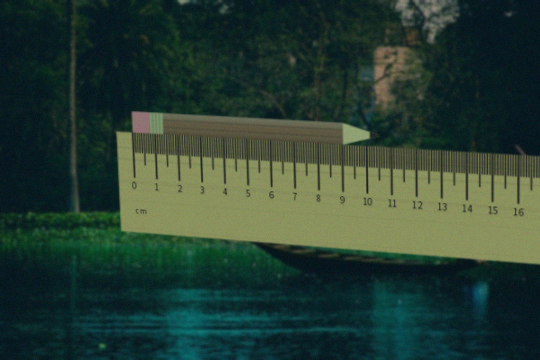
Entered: 10.5 cm
